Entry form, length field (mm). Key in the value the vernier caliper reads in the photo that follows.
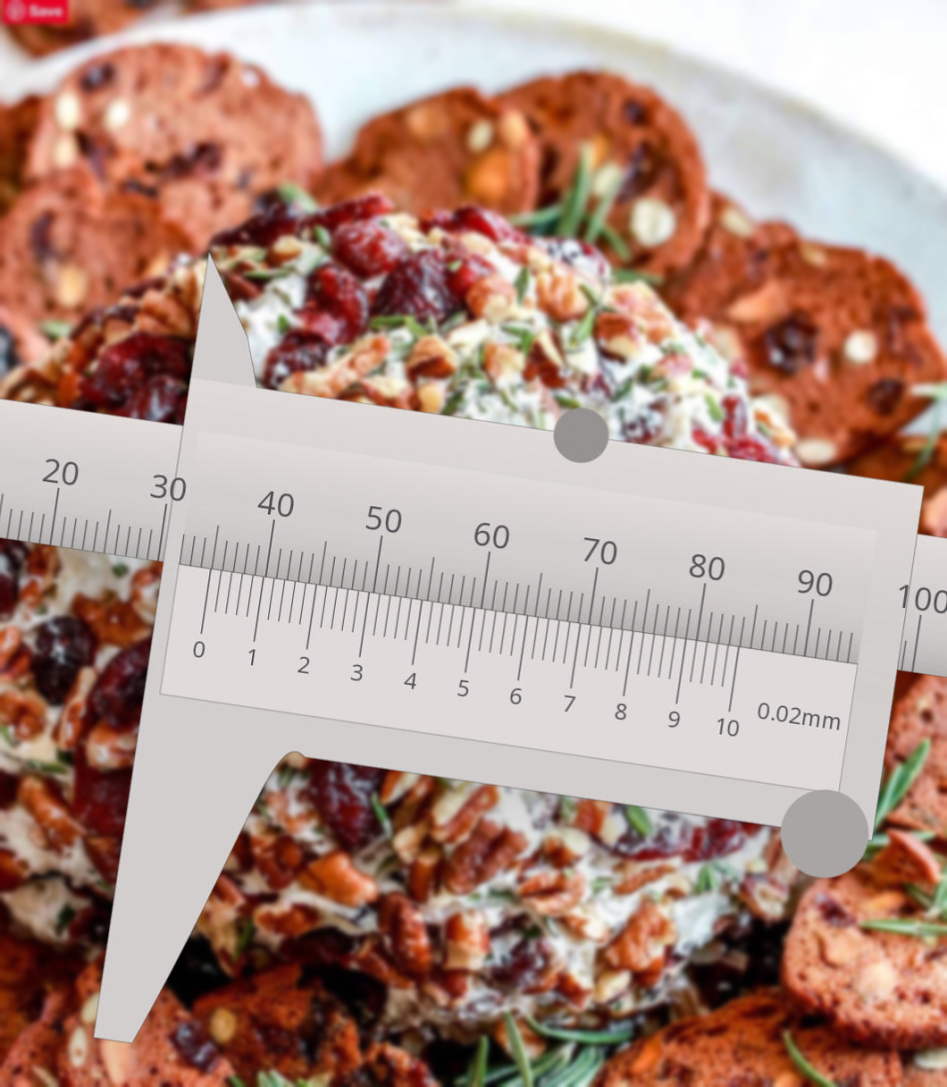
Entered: 34.9 mm
